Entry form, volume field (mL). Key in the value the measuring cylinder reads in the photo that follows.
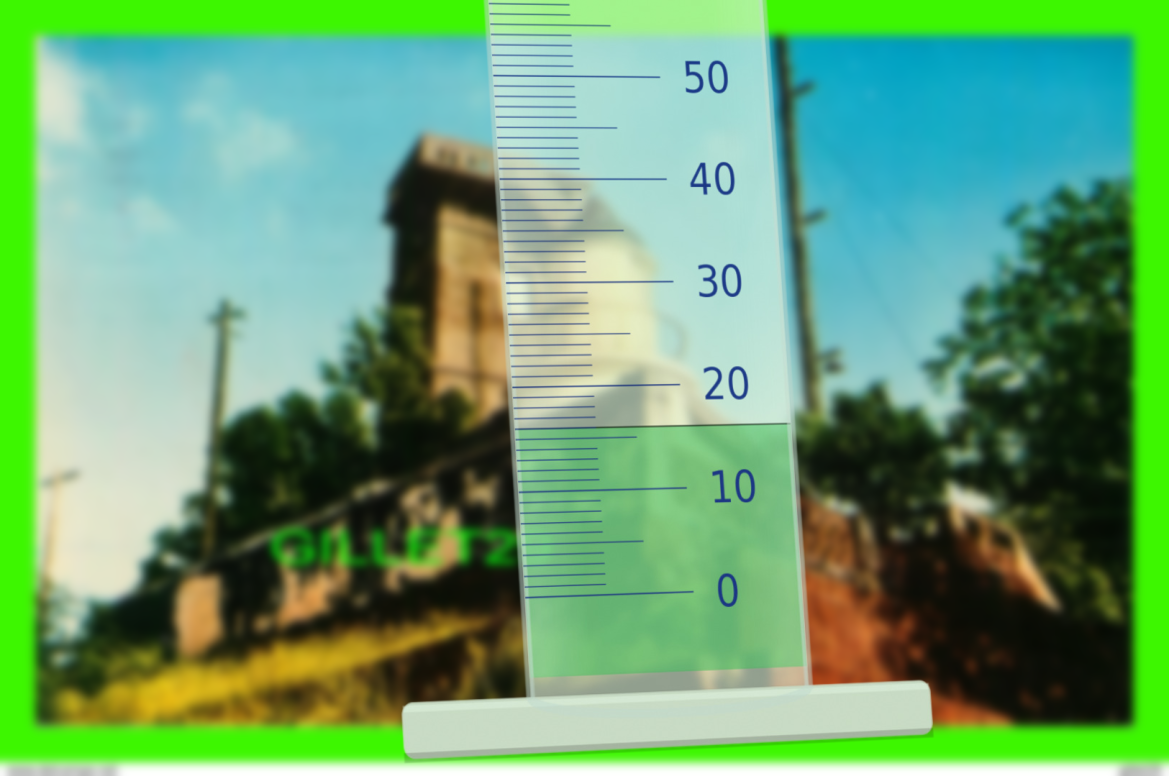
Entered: 16 mL
